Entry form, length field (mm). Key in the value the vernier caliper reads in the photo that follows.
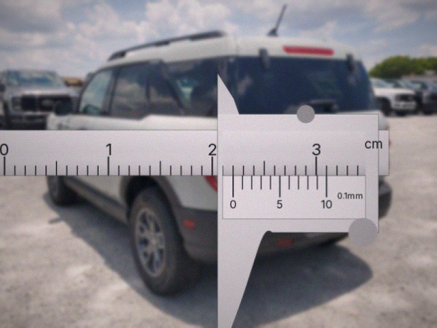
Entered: 22.0 mm
